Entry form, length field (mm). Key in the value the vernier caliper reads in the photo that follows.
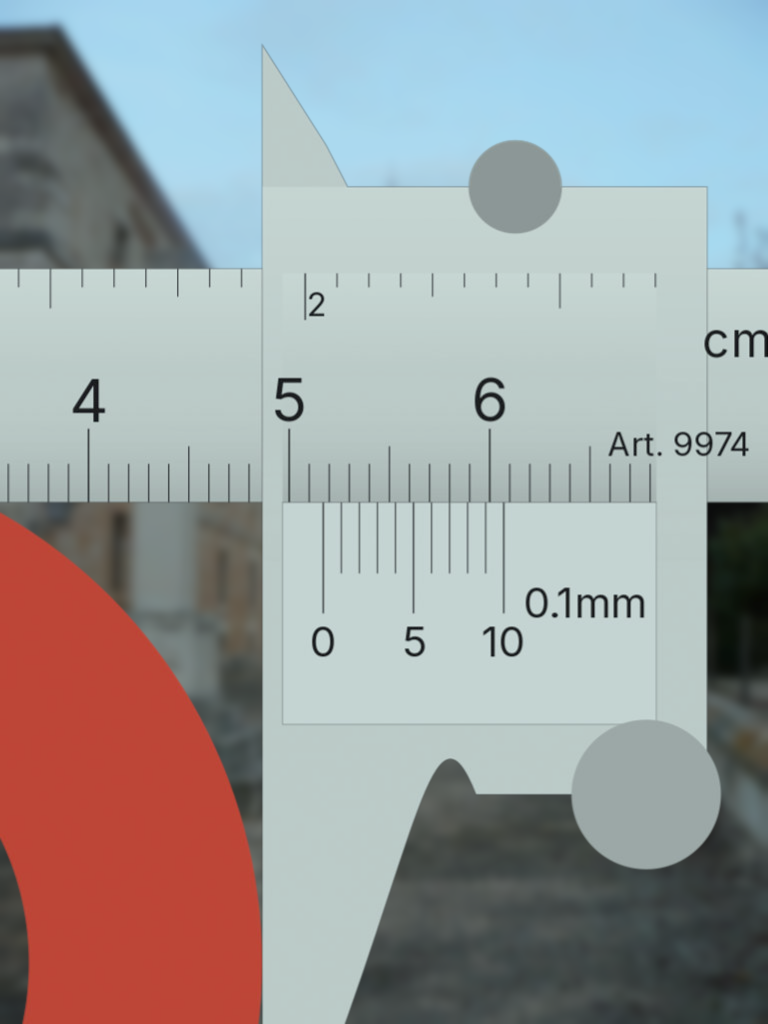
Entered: 51.7 mm
